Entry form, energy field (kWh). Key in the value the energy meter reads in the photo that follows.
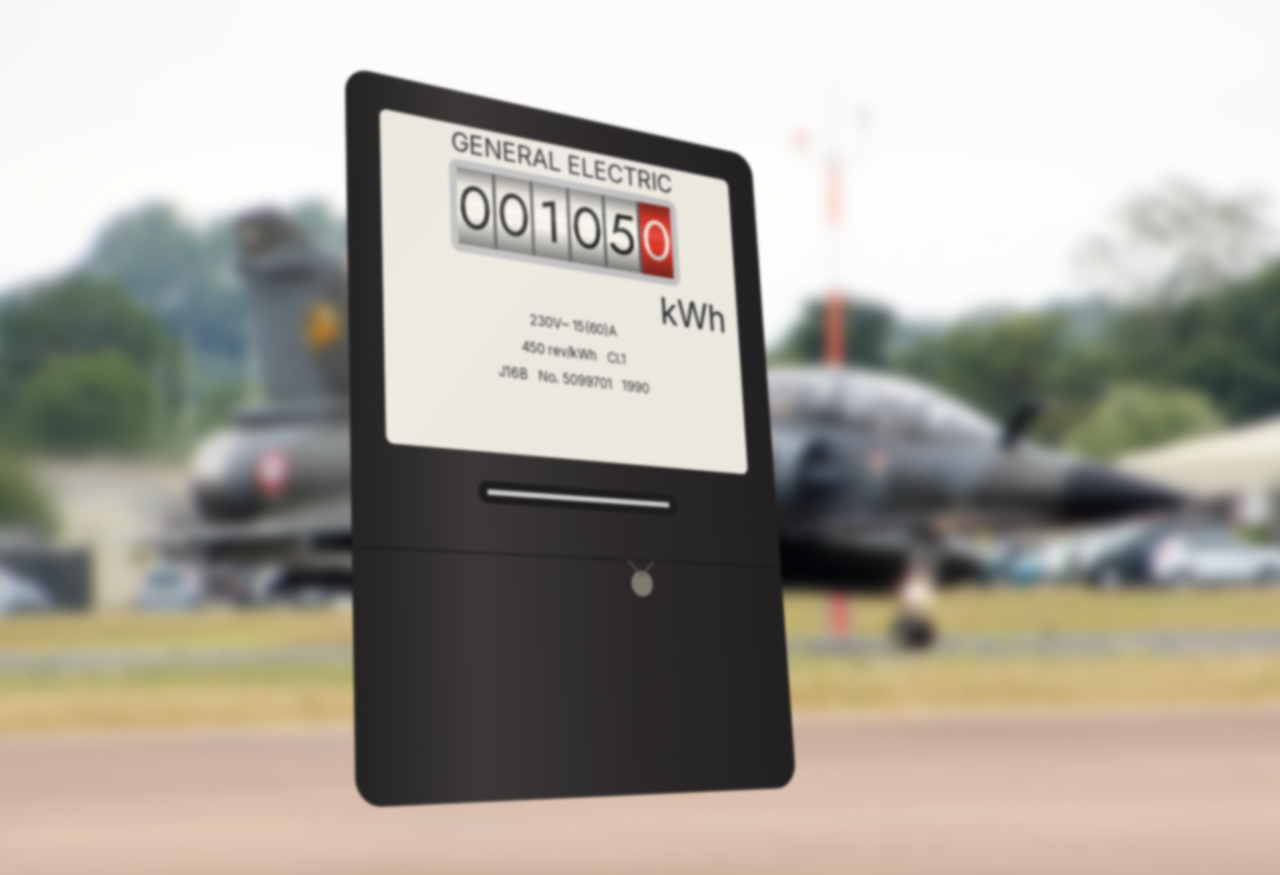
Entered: 105.0 kWh
